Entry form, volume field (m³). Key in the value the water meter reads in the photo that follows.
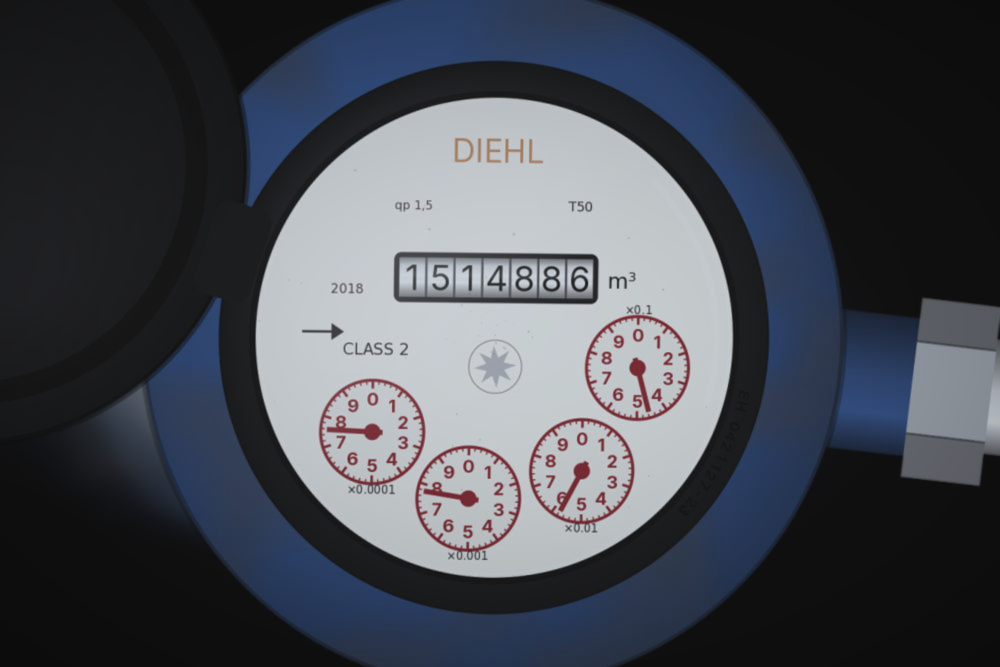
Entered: 1514886.4577 m³
